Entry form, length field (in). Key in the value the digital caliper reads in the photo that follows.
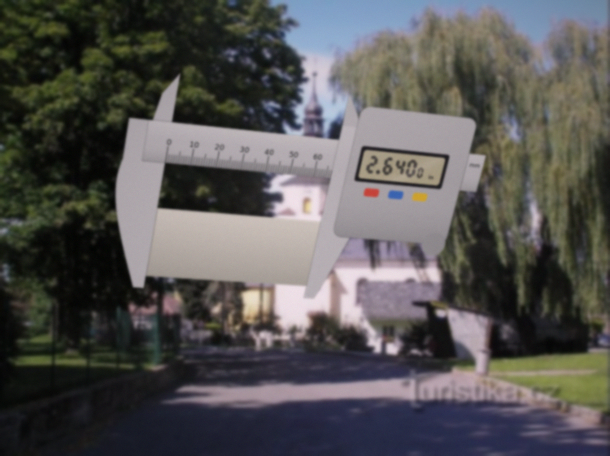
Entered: 2.6400 in
